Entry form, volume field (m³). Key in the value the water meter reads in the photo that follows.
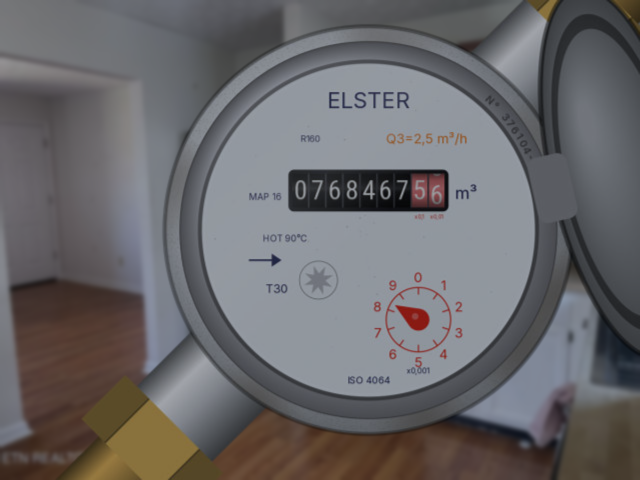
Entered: 768467.558 m³
